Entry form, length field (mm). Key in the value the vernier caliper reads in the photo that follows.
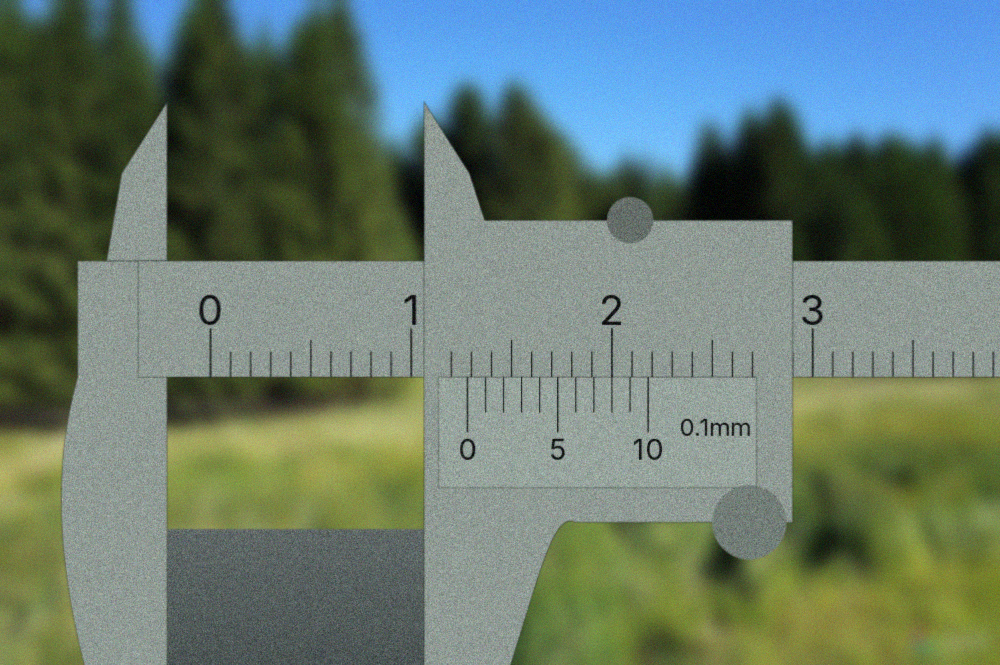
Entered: 12.8 mm
